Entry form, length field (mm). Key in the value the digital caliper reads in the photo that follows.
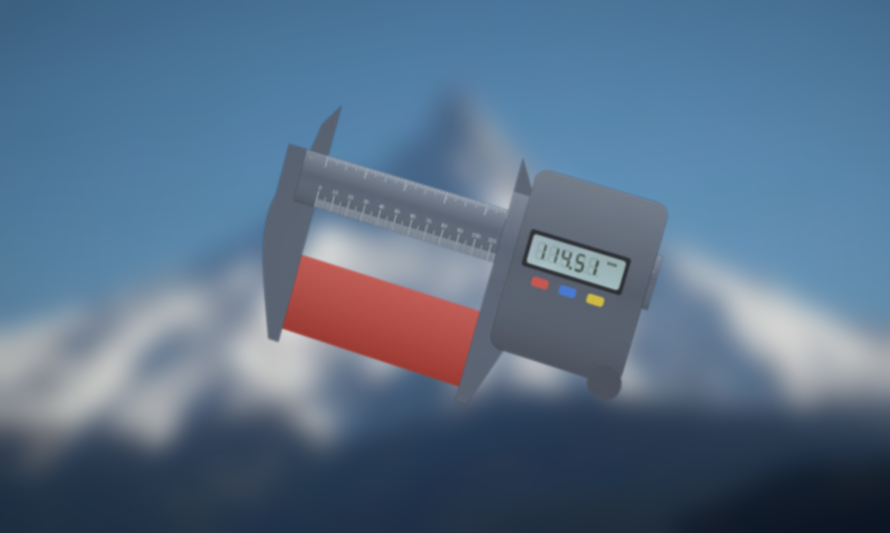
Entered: 114.51 mm
